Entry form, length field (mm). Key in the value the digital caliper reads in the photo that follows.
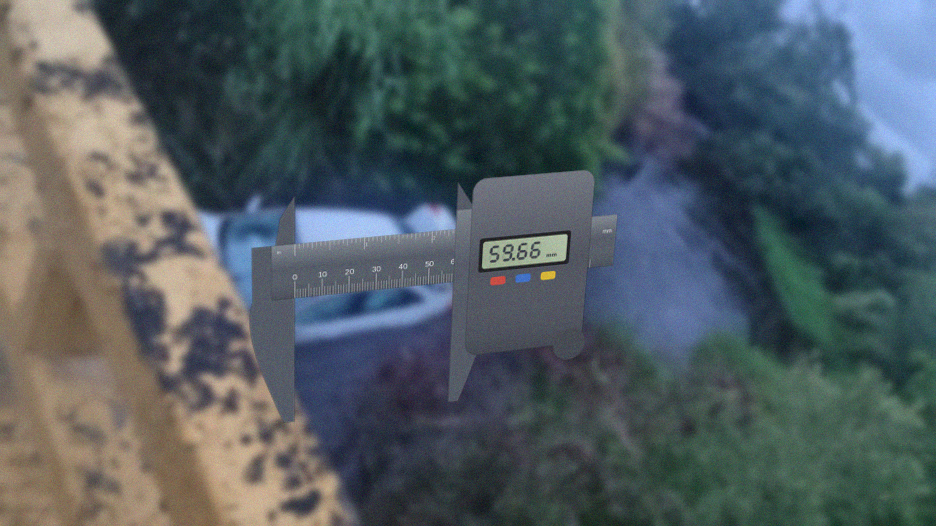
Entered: 59.66 mm
